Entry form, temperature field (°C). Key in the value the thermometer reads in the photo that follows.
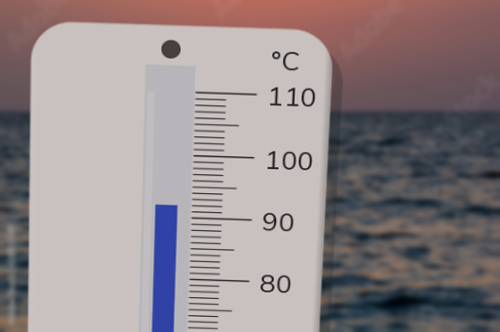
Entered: 92 °C
